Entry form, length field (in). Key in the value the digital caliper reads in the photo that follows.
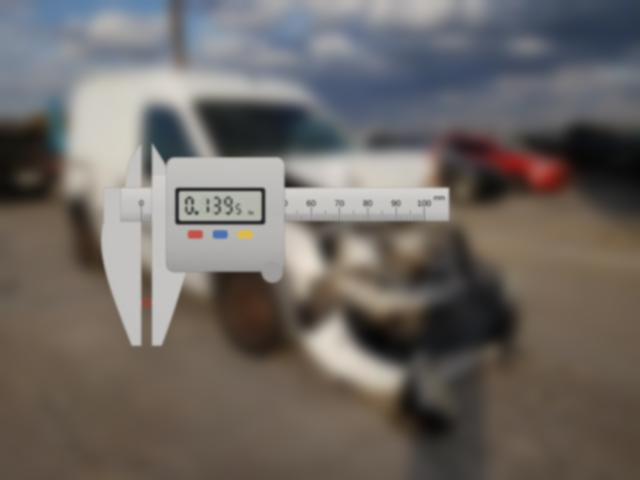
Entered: 0.1395 in
